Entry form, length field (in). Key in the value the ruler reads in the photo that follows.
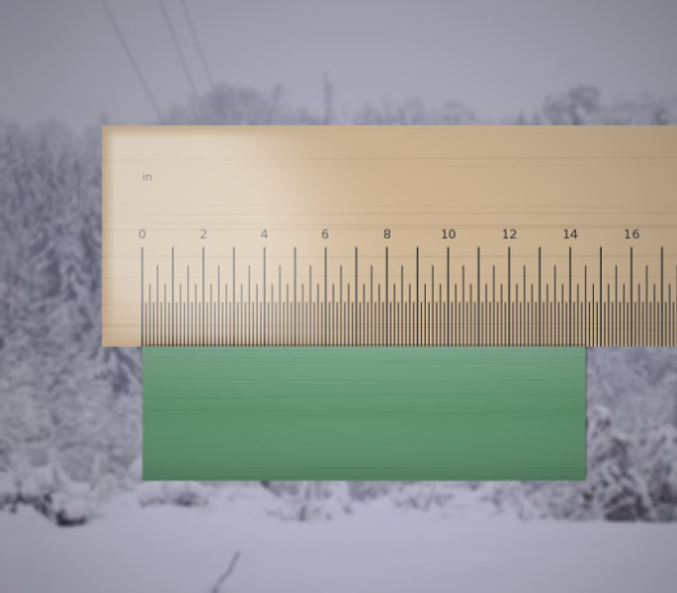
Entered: 14.5 in
